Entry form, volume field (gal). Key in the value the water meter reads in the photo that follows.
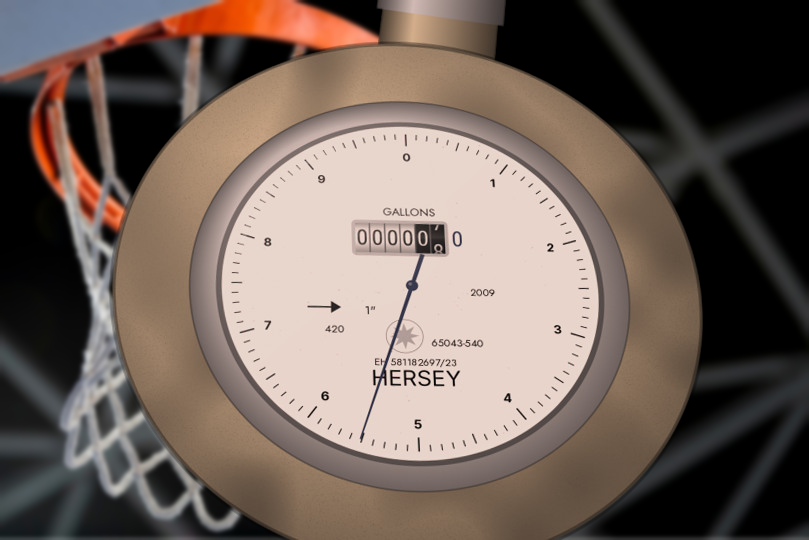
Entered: 75.5 gal
